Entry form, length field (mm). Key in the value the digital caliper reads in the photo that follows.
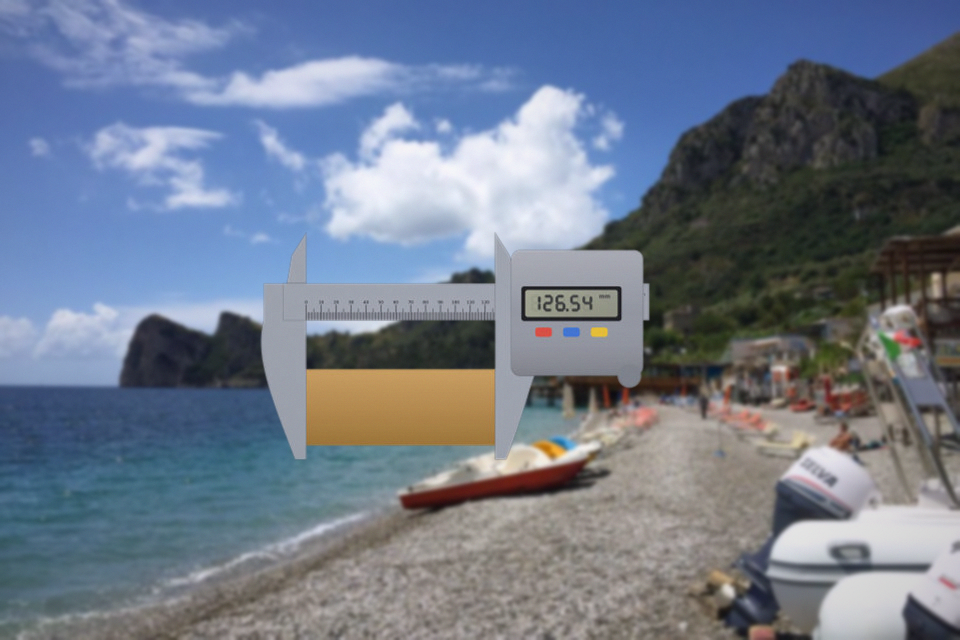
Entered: 126.54 mm
